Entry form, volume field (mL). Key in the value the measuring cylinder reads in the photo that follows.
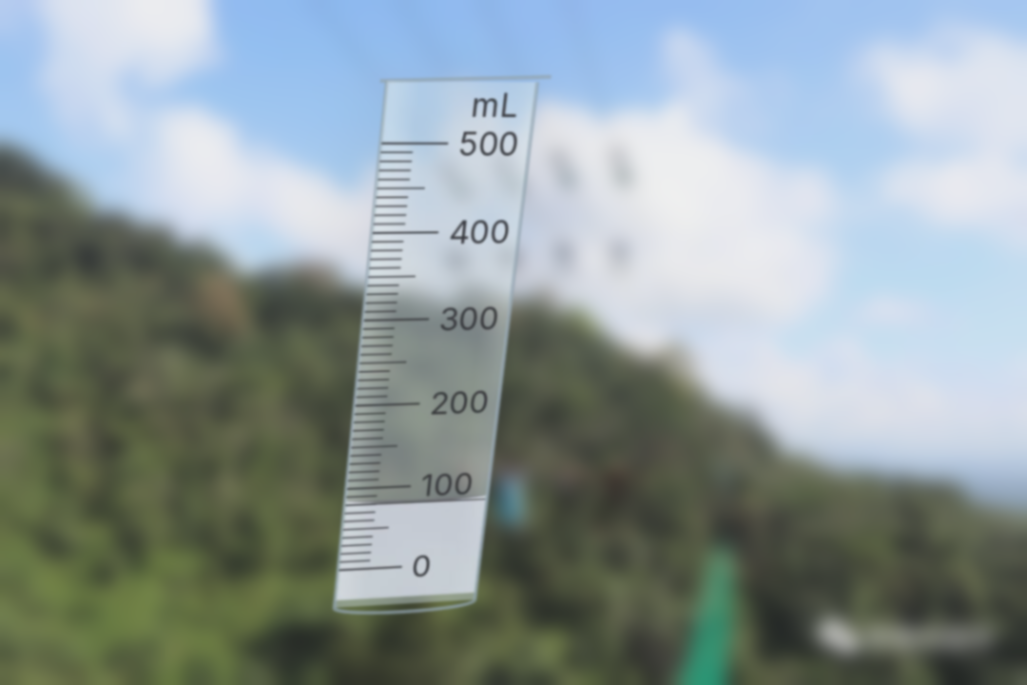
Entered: 80 mL
